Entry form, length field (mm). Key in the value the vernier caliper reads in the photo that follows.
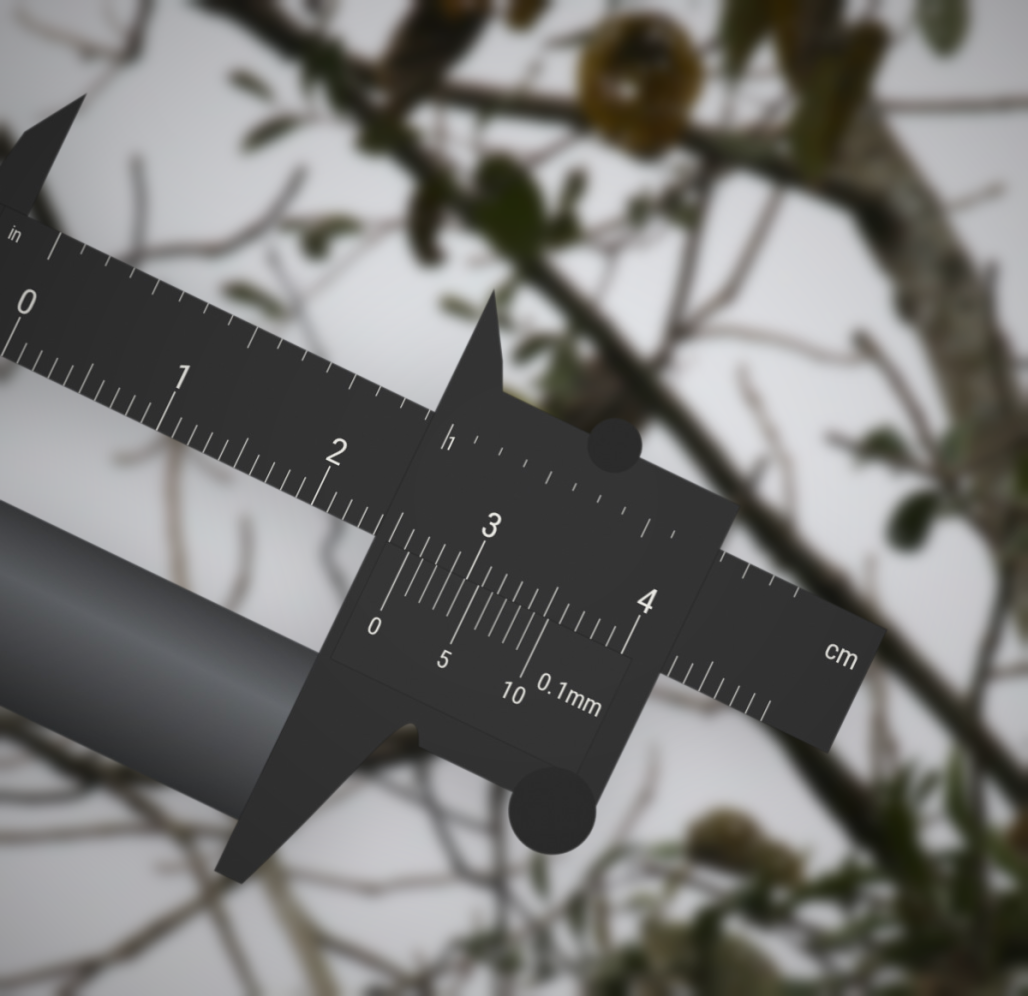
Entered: 26.3 mm
